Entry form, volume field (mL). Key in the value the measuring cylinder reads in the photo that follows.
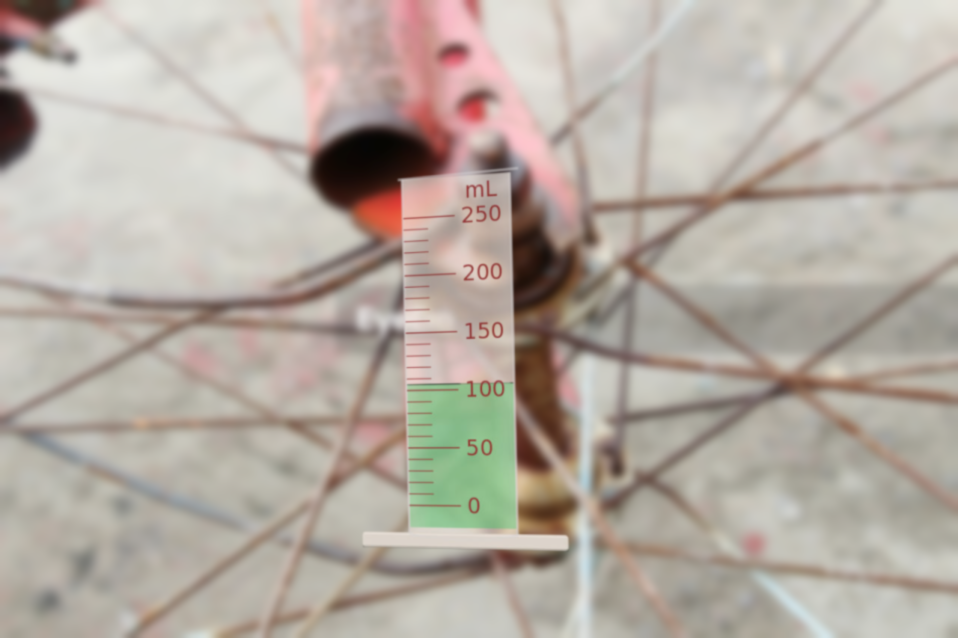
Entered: 105 mL
